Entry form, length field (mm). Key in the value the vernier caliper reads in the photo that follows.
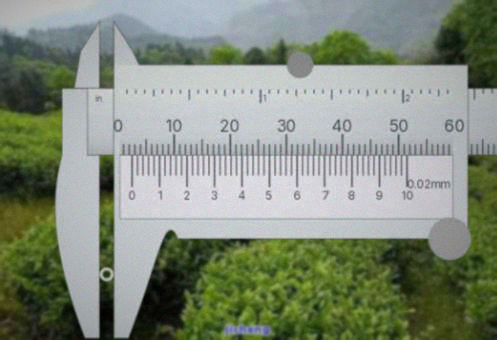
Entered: 2.5 mm
